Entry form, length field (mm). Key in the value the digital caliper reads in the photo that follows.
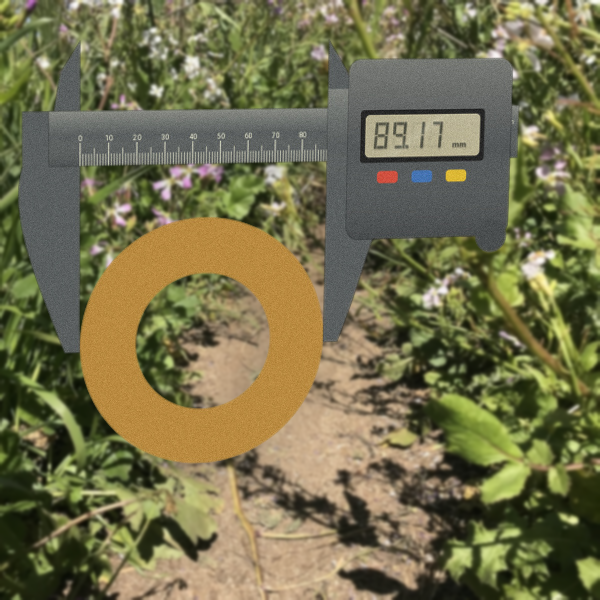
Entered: 89.17 mm
